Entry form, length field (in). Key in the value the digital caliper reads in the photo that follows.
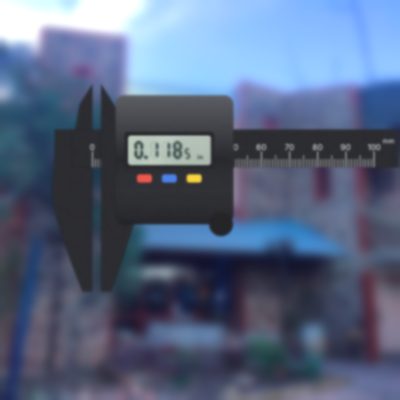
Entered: 0.1185 in
